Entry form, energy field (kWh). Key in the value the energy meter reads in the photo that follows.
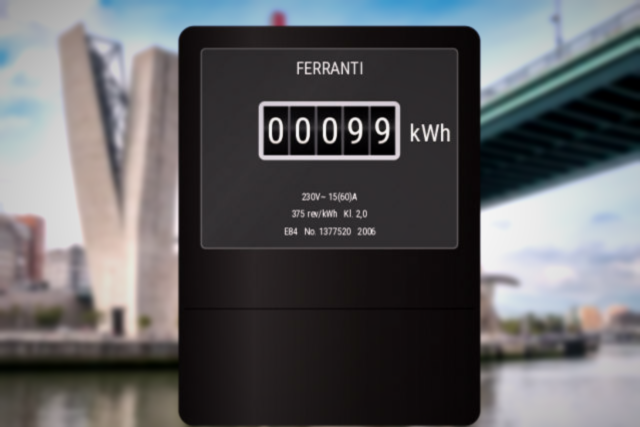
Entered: 99 kWh
